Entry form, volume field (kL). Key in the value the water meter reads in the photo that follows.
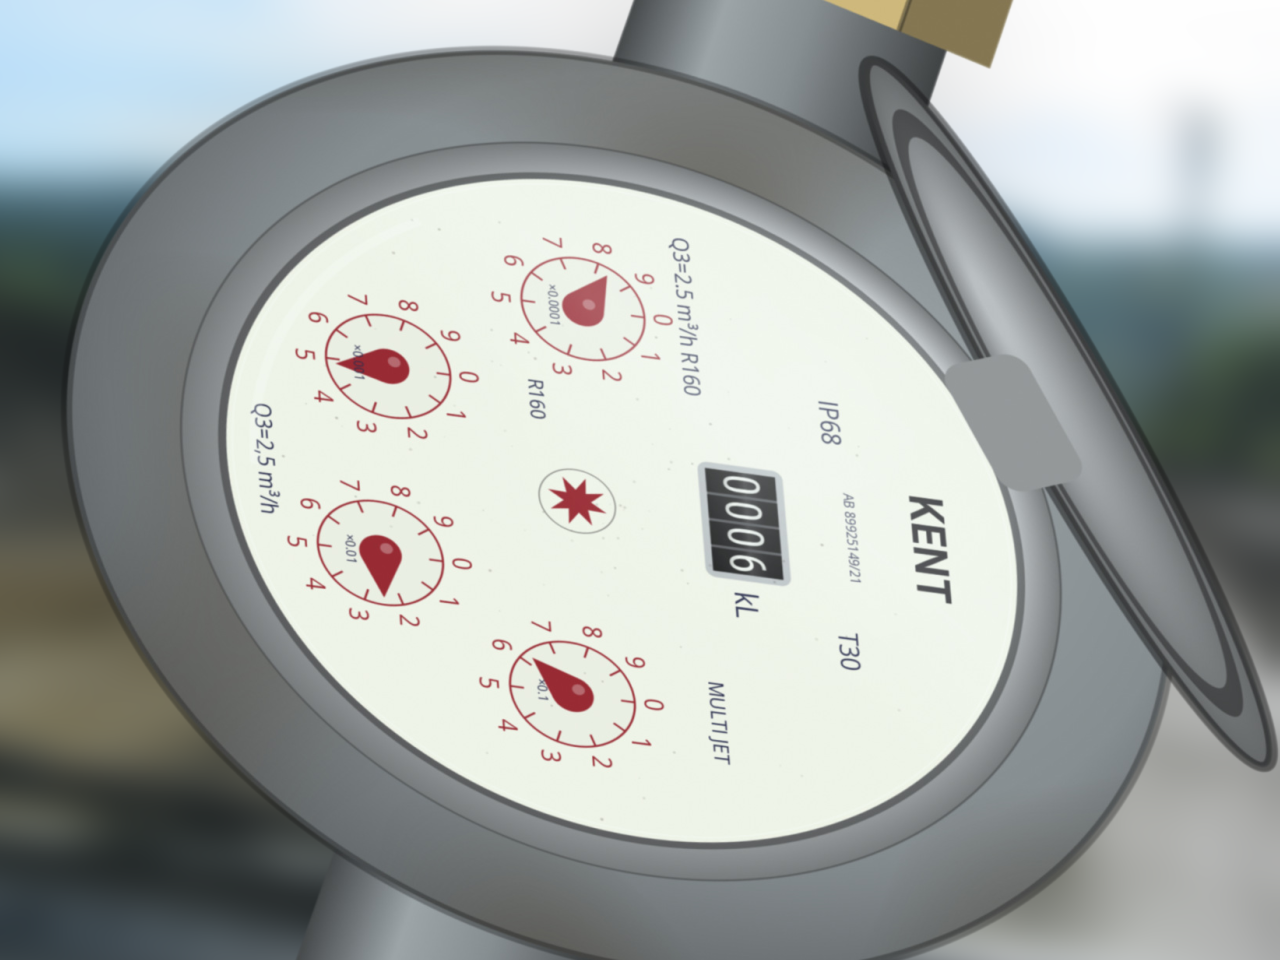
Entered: 6.6248 kL
